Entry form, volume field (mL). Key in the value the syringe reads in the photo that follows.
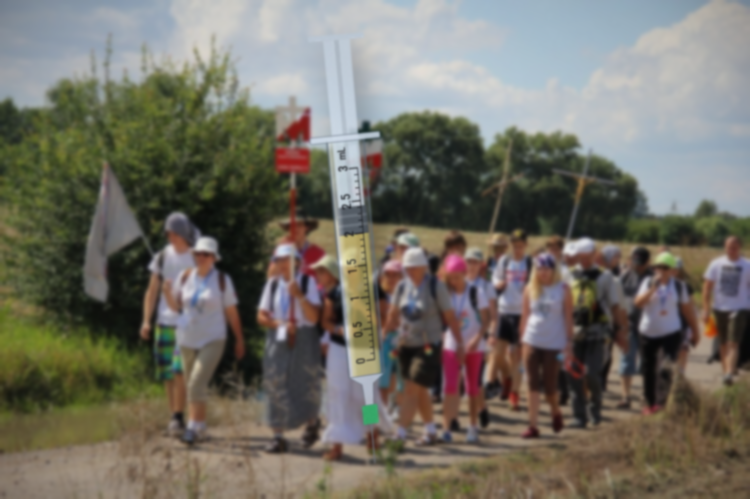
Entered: 2 mL
